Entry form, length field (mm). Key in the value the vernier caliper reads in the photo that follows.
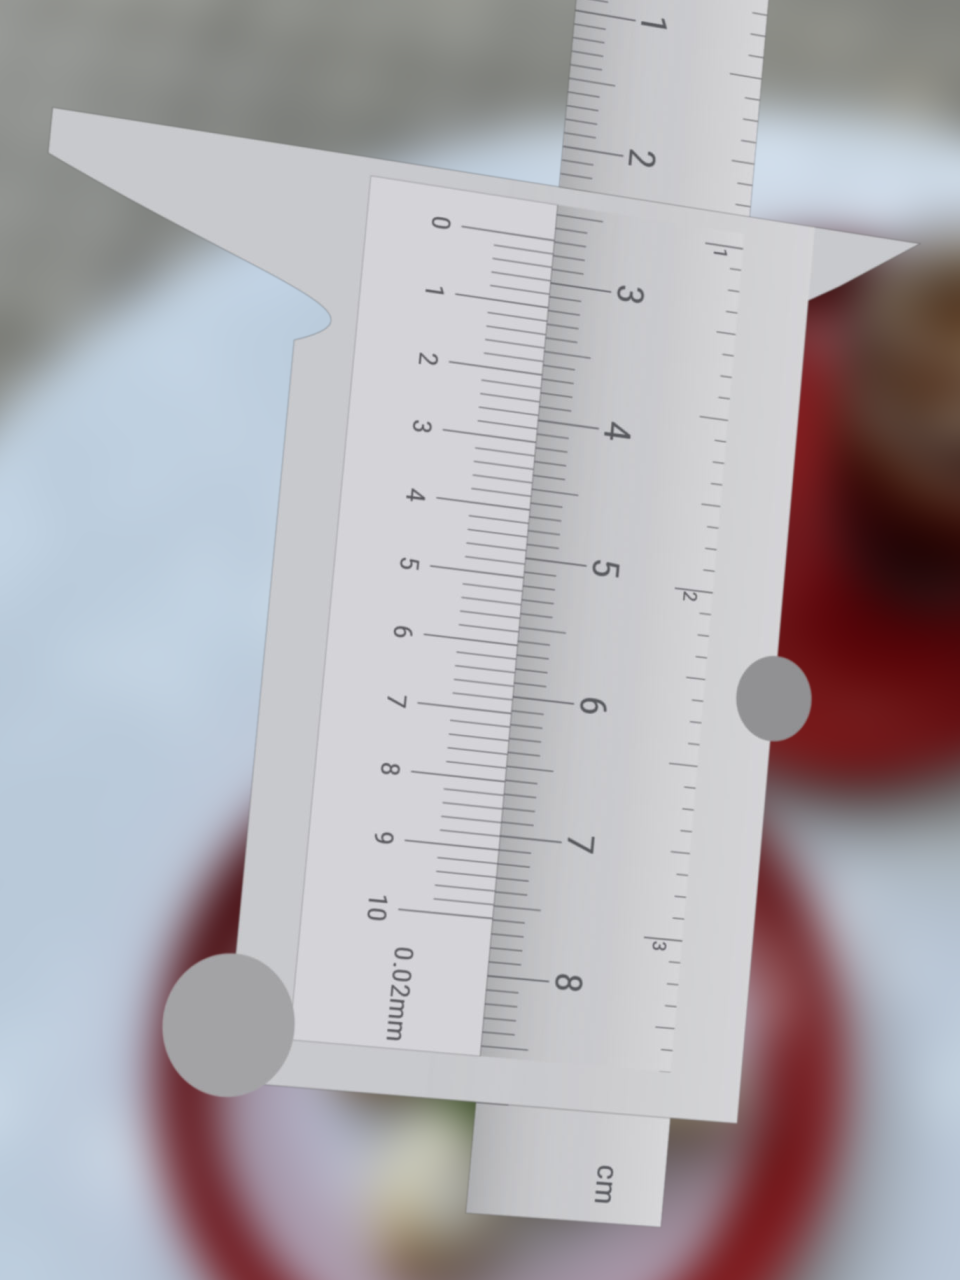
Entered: 26.9 mm
